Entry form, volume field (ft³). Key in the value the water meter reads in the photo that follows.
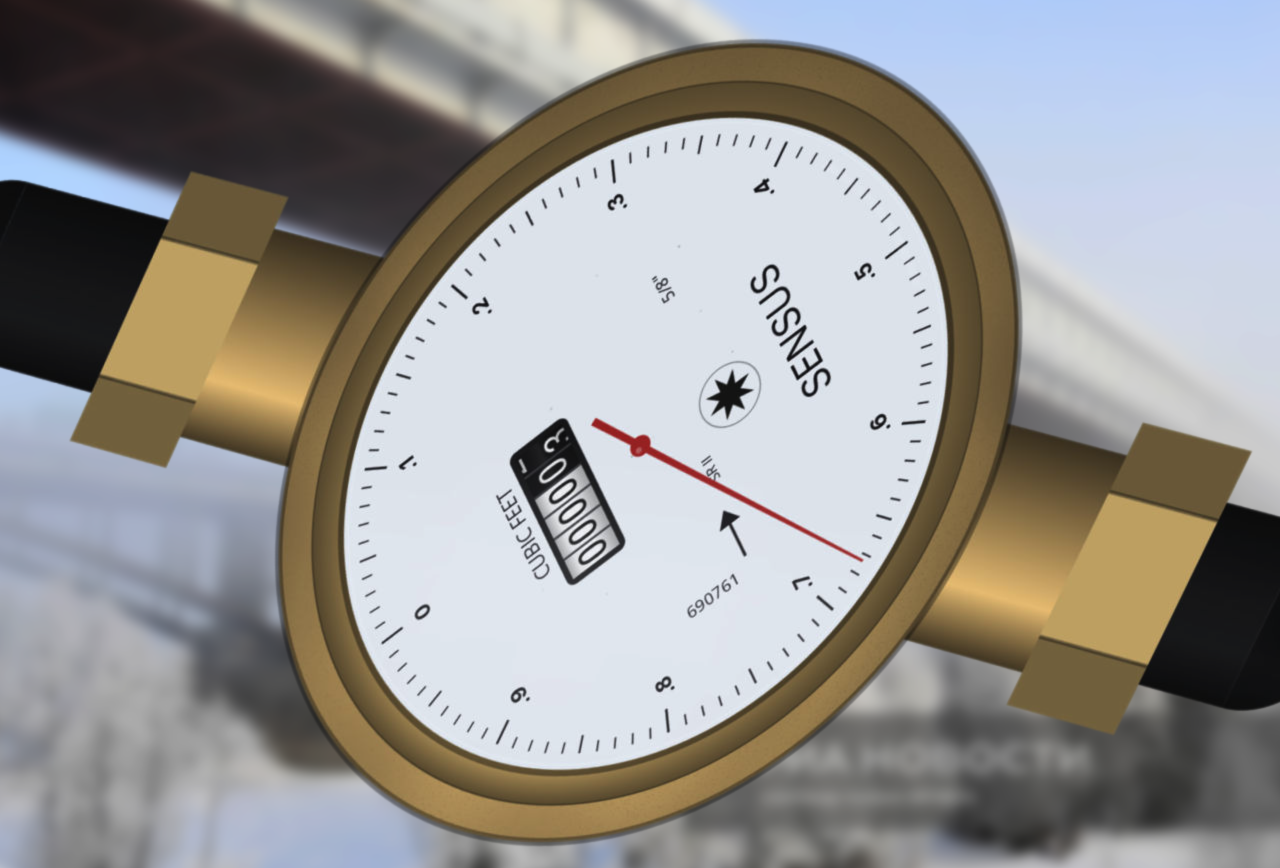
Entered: 2.67 ft³
